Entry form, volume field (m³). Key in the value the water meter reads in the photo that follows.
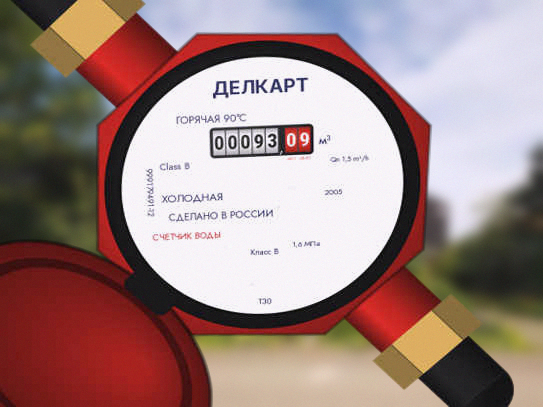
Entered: 93.09 m³
